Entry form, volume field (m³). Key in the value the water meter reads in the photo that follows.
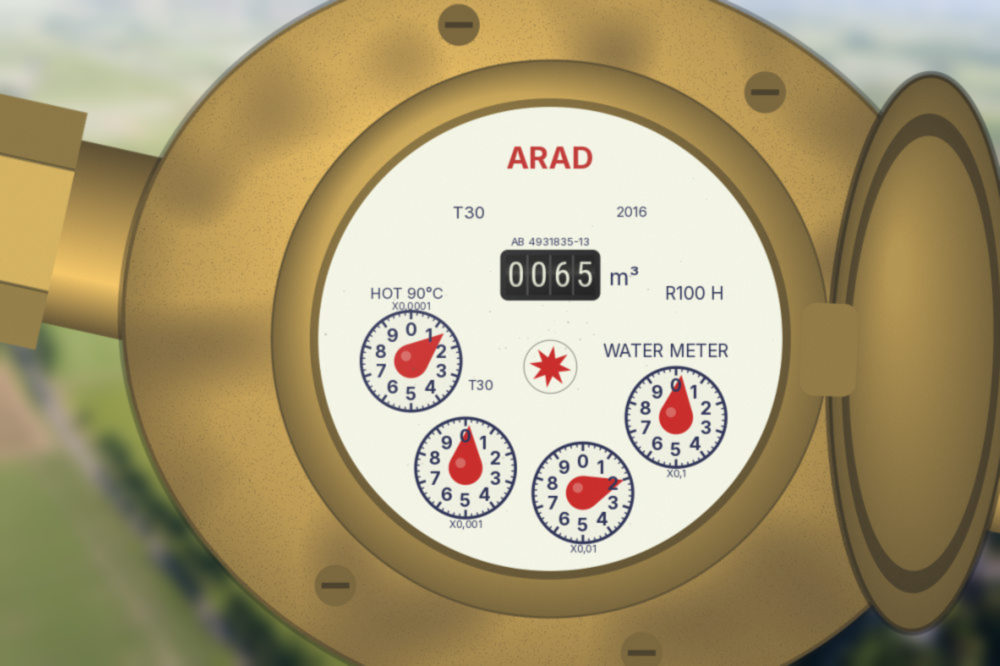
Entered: 65.0201 m³
